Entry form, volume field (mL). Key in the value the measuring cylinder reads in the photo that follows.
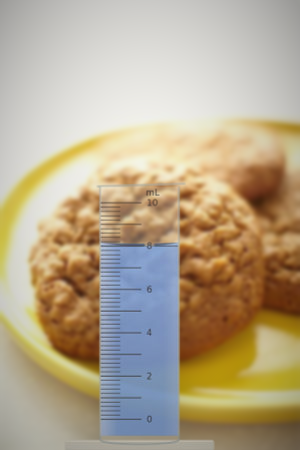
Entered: 8 mL
